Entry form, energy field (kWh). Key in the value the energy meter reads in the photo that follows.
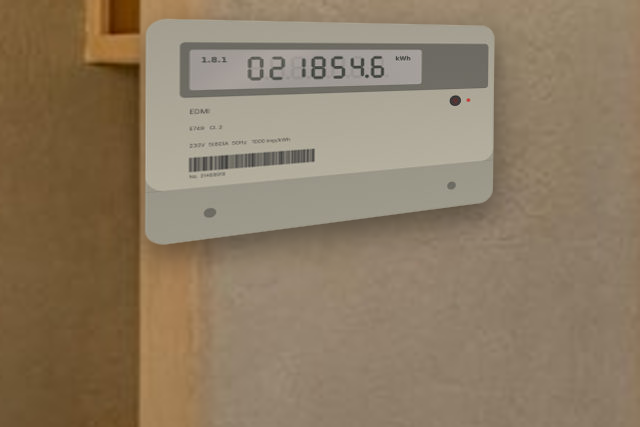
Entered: 21854.6 kWh
